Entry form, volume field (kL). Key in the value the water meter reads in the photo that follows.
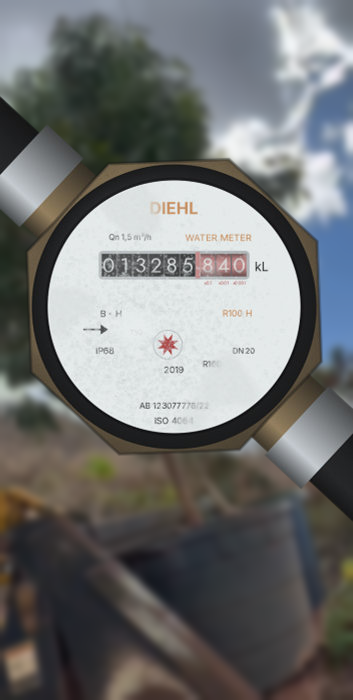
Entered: 13285.840 kL
